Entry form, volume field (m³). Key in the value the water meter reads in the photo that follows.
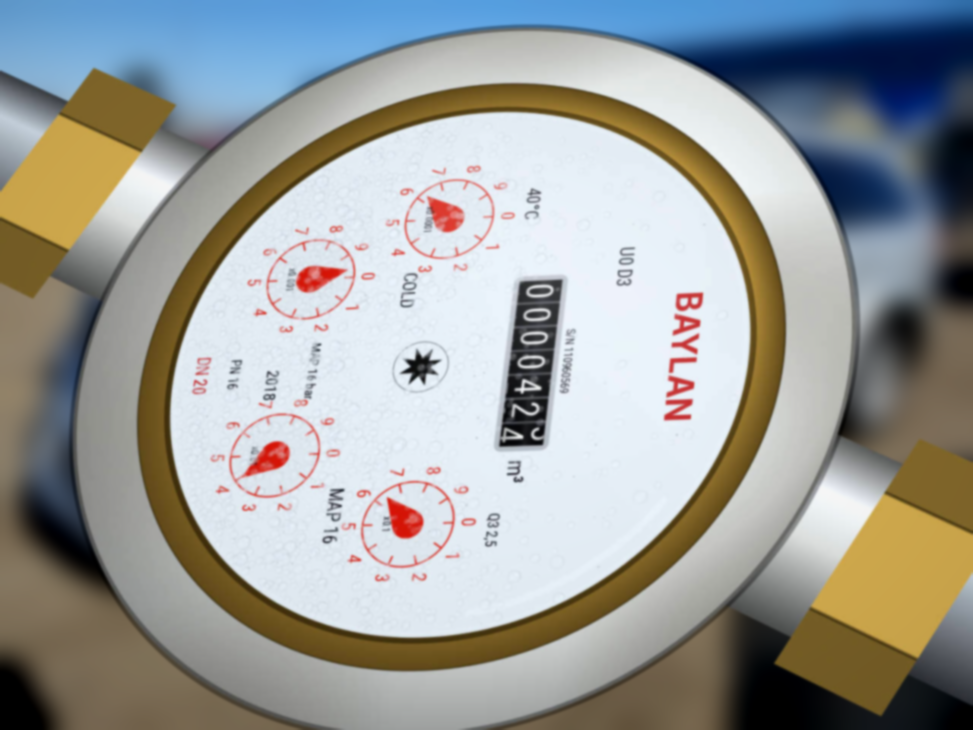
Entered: 423.6396 m³
